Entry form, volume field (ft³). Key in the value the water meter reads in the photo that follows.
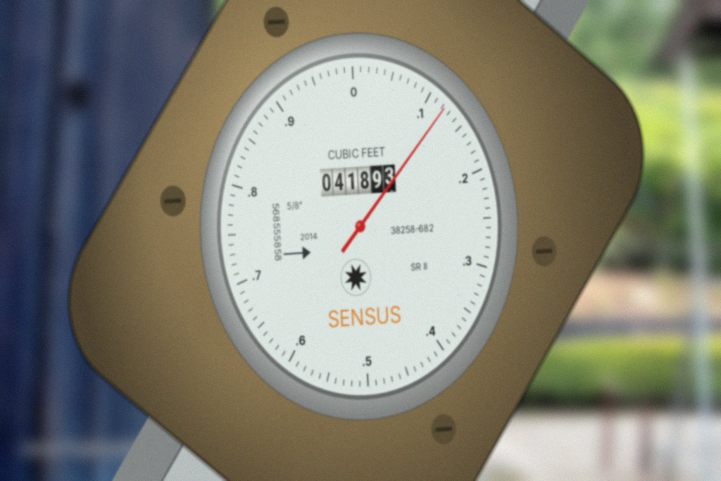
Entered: 41893.12 ft³
